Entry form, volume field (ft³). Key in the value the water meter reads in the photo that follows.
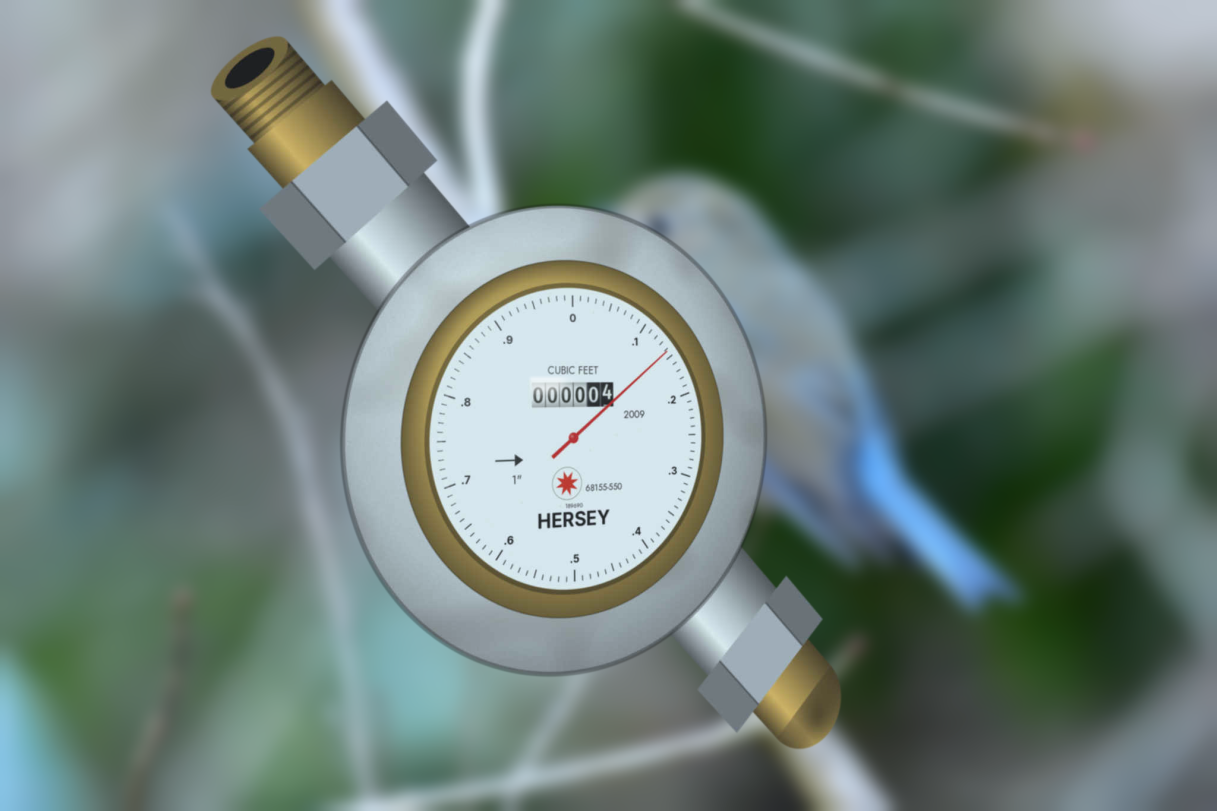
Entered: 4.14 ft³
